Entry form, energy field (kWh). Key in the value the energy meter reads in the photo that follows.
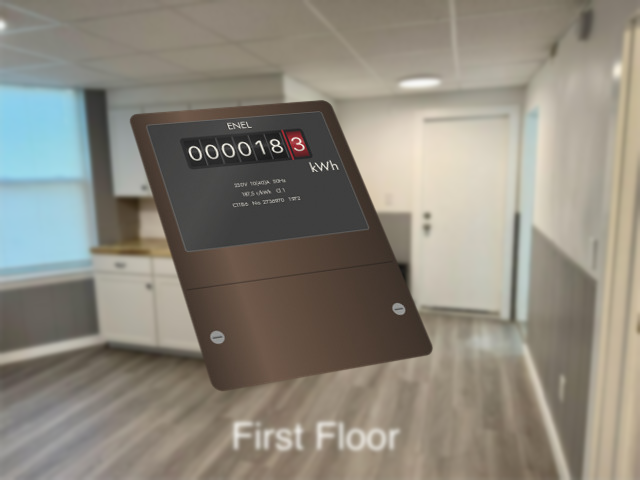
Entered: 18.3 kWh
